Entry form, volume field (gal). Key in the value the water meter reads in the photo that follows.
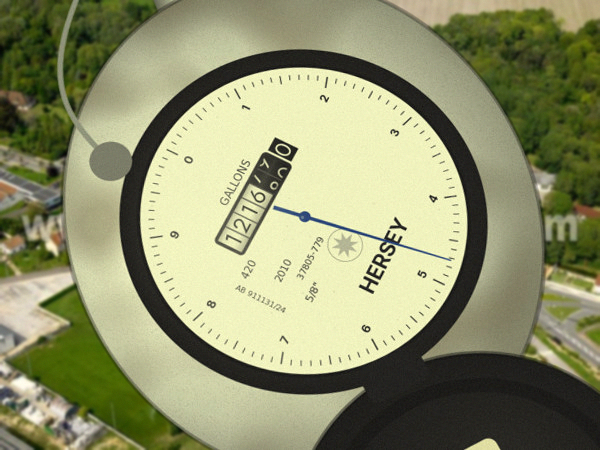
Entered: 1216794.7 gal
